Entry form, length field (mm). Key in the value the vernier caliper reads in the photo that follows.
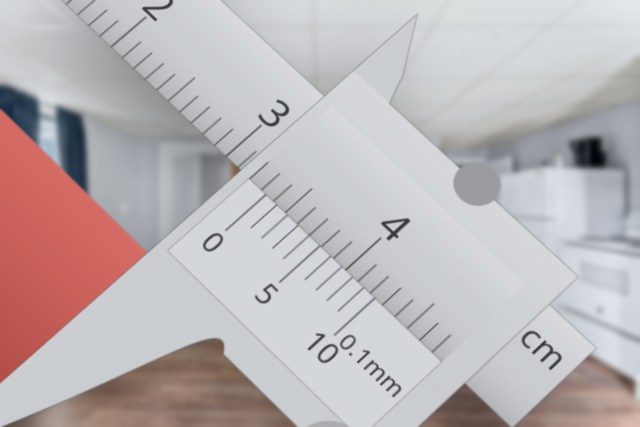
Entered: 33.4 mm
